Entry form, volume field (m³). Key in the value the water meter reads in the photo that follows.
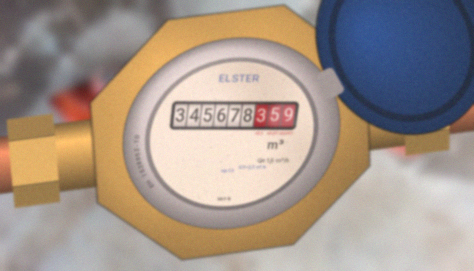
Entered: 345678.359 m³
